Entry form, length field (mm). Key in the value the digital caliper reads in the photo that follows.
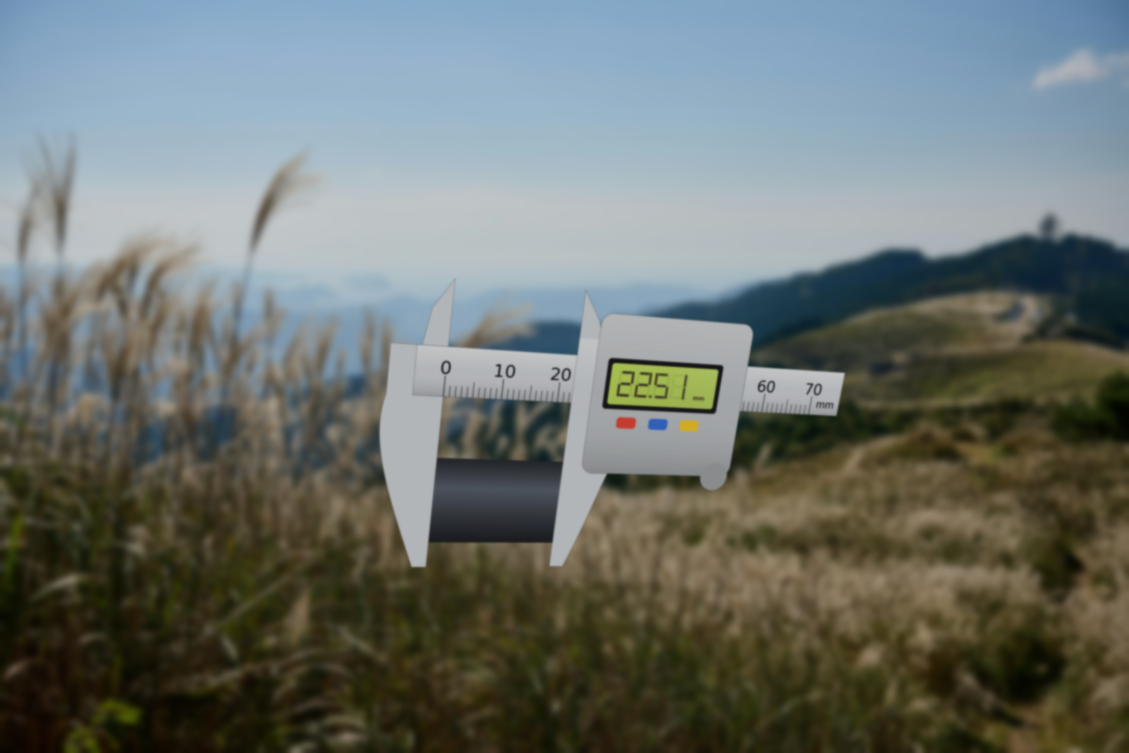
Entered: 22.51 mm
